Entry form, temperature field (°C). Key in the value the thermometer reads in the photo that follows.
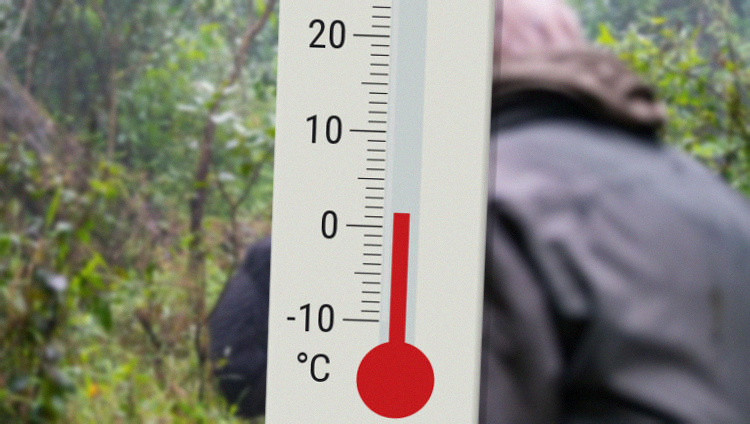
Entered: 1.5 °C
